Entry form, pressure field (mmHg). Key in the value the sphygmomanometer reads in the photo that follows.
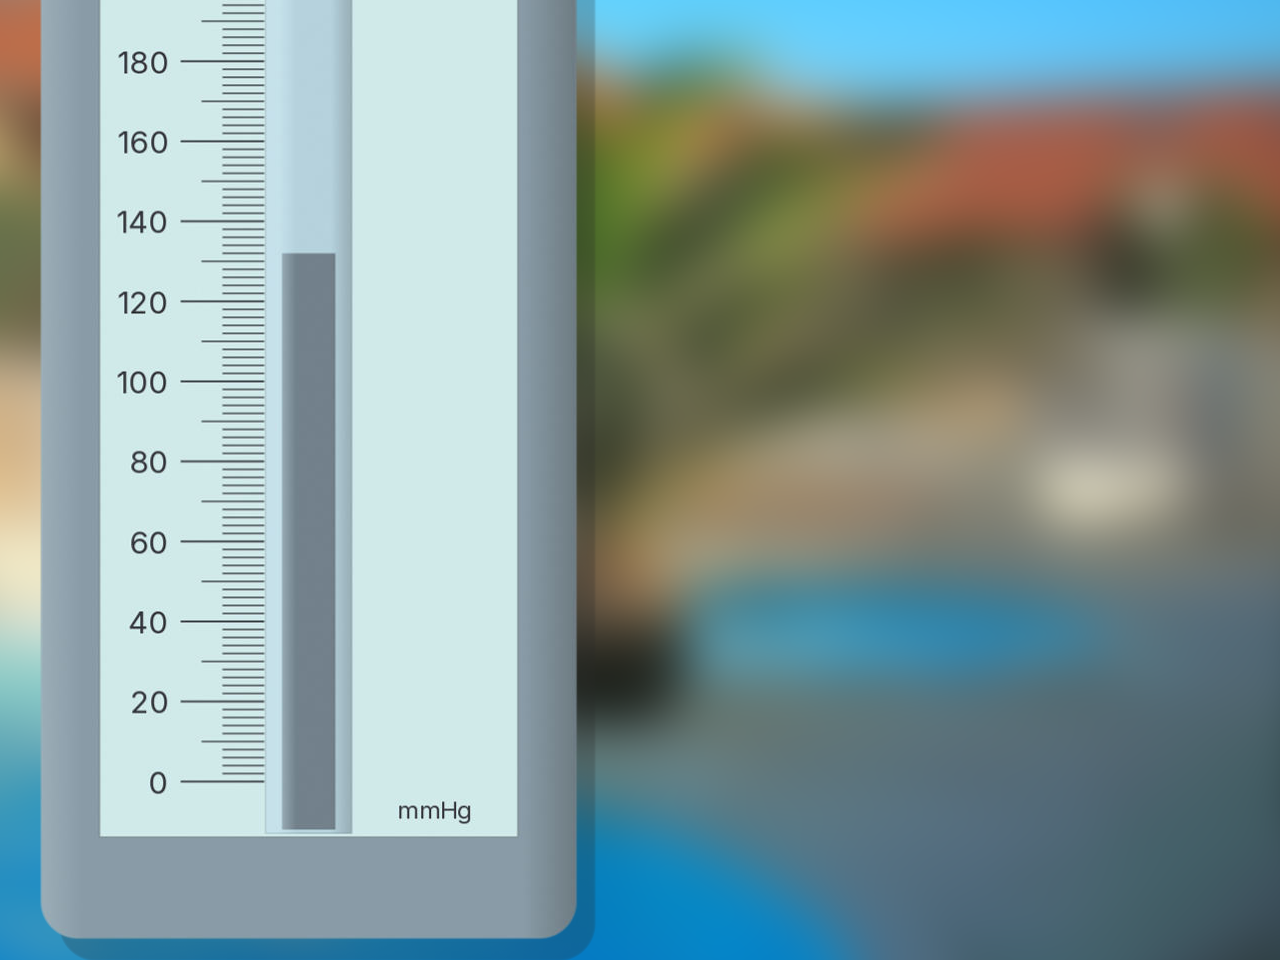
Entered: 132 mmHg
